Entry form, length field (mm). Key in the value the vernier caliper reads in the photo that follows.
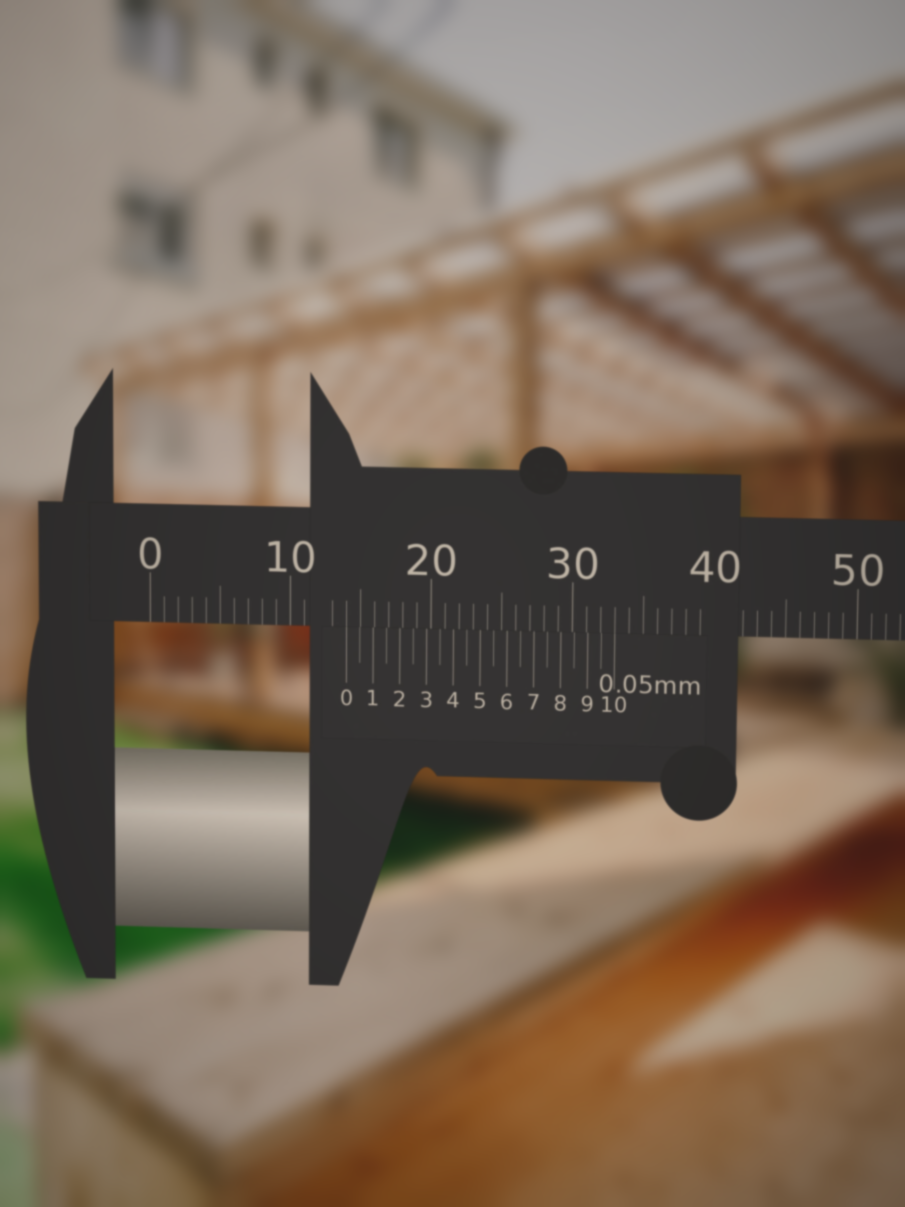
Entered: 14.0 mm
